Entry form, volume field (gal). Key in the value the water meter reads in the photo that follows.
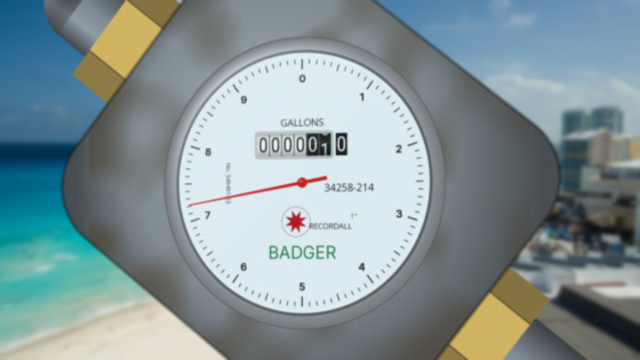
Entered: 7.2 gal
